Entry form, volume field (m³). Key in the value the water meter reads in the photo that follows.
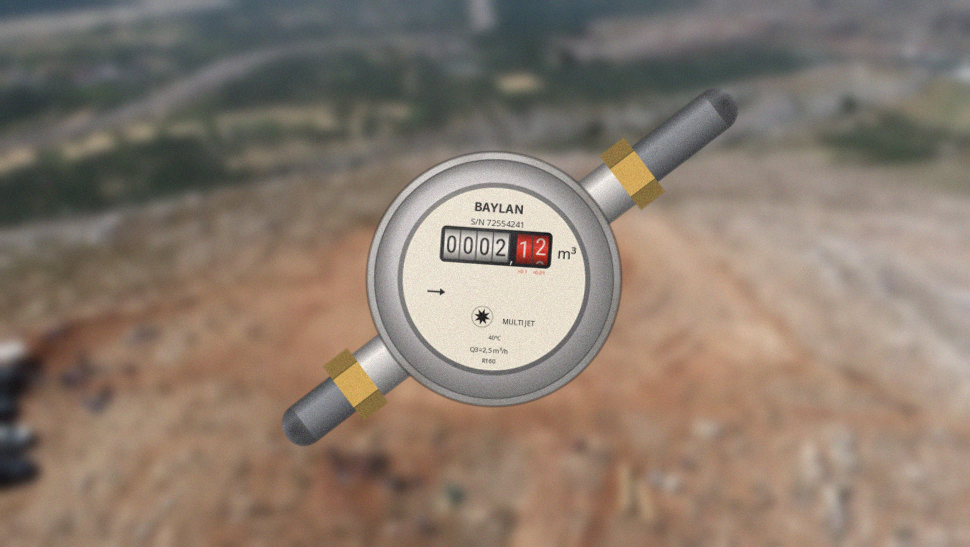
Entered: 2.12 m³
